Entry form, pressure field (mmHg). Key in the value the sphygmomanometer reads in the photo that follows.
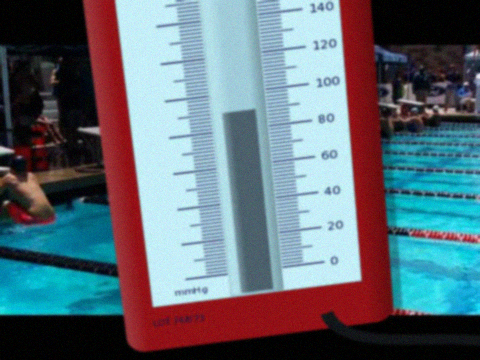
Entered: 90 mmHg
